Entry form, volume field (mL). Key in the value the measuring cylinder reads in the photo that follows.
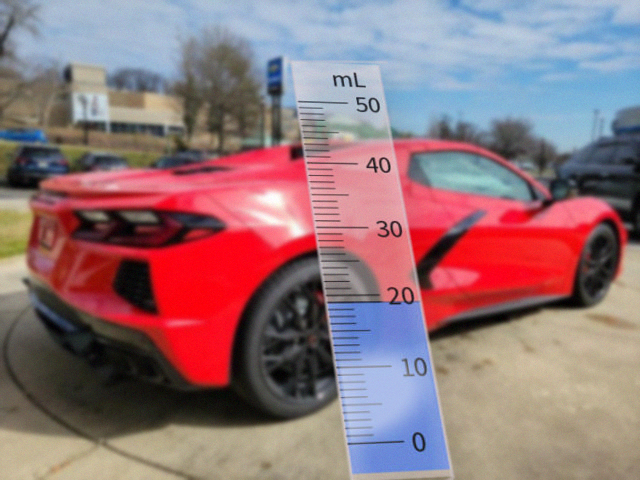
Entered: 19 mL
